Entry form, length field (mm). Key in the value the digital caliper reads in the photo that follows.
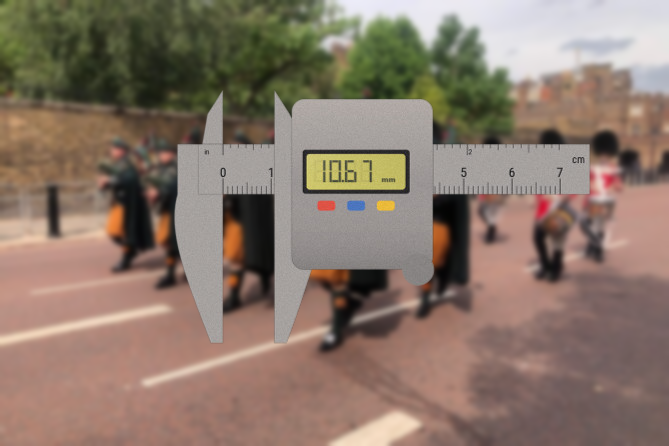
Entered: 10.67 mm
